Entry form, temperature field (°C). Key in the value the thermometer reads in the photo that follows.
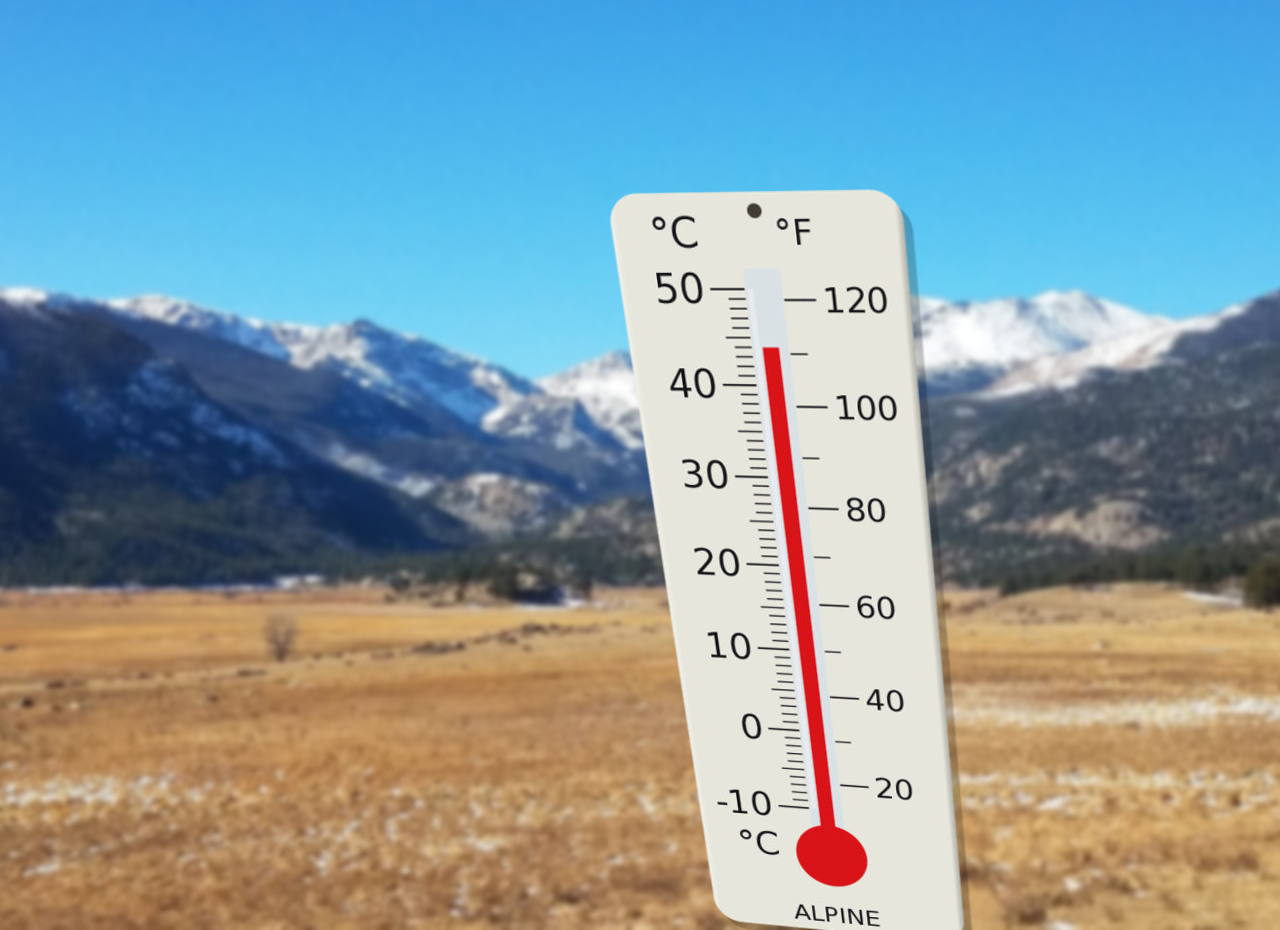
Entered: 44 °C
